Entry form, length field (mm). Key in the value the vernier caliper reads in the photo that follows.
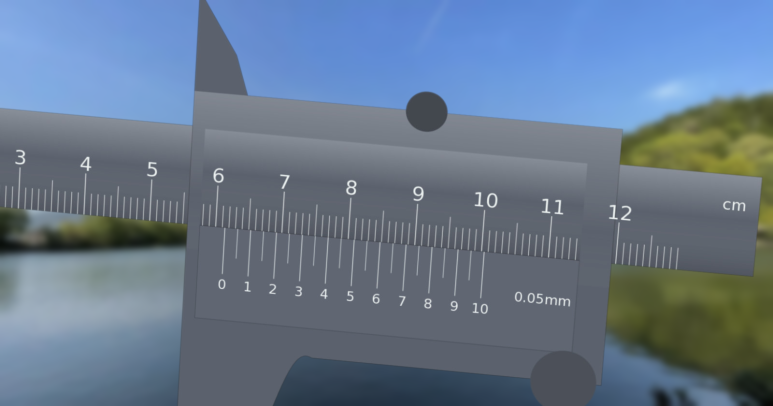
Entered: 61.4 mm
